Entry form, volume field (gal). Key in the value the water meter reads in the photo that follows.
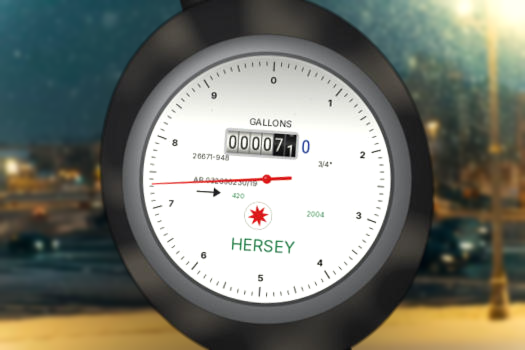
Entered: 707.3 gal
